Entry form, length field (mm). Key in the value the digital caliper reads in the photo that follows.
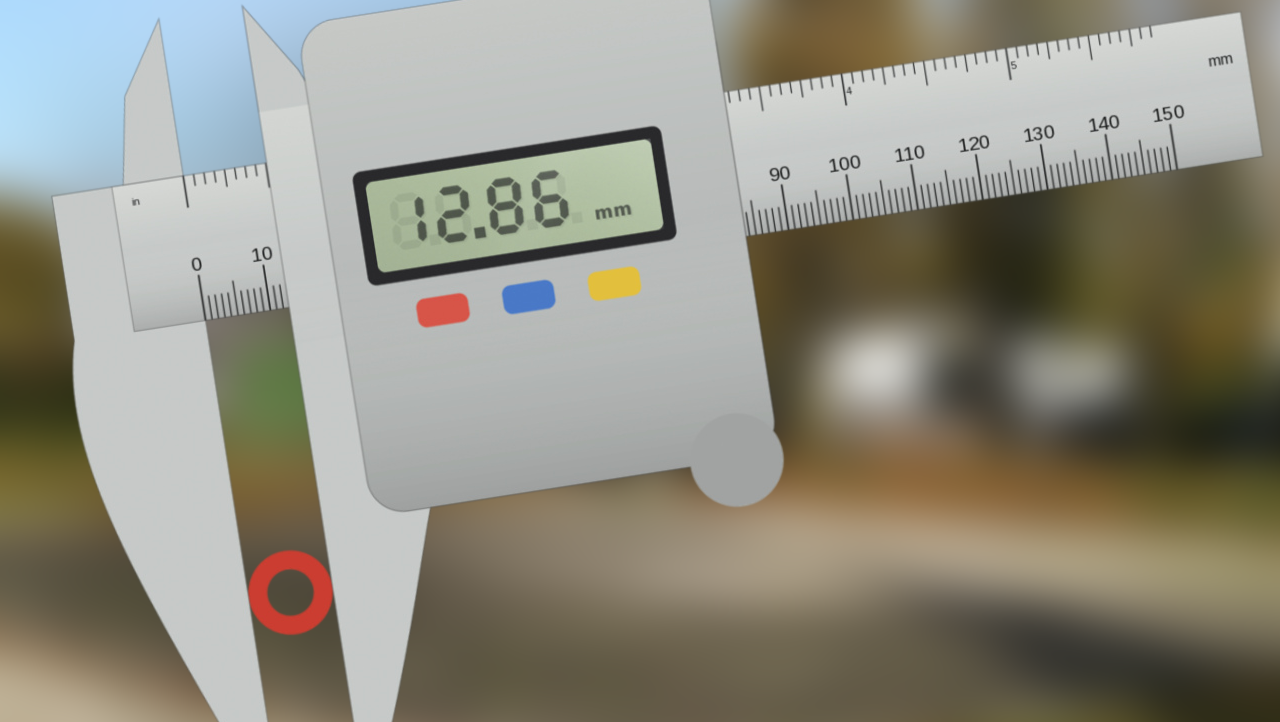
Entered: 12.86 mm
